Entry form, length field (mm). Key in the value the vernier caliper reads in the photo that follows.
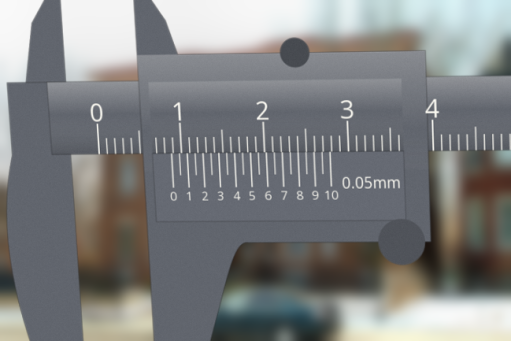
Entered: 8.8 mm
